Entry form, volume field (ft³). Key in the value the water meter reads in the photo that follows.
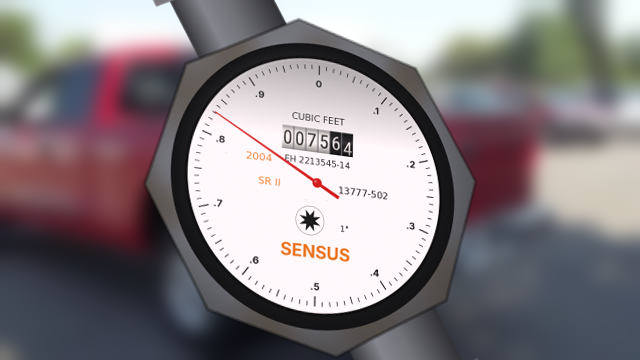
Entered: 7563.83 ft³
